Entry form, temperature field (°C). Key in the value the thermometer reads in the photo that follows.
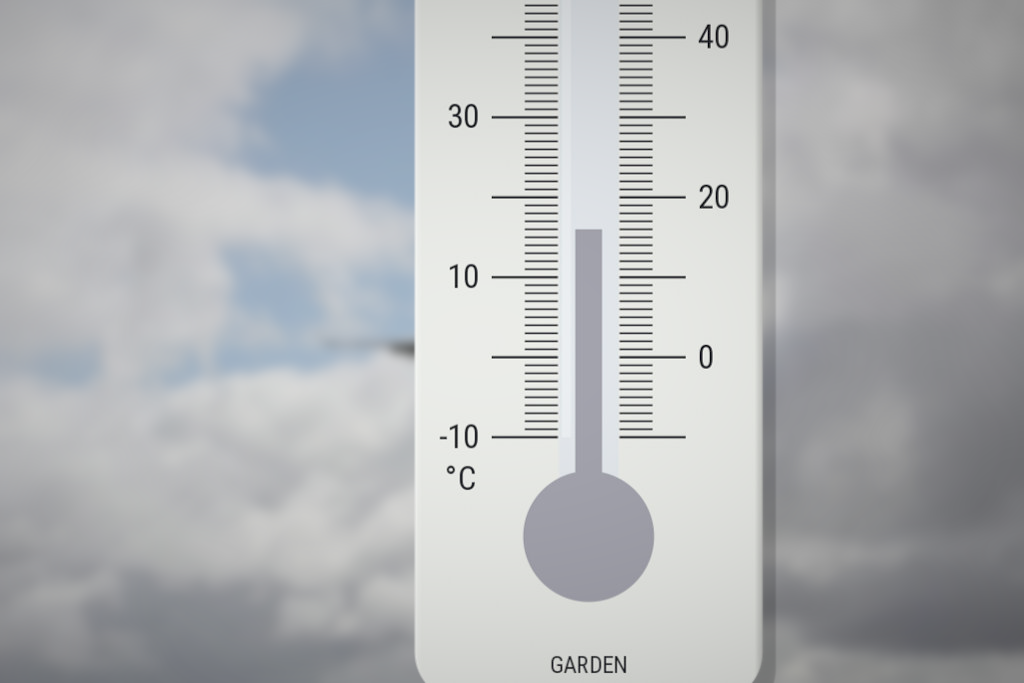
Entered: 16 °C
